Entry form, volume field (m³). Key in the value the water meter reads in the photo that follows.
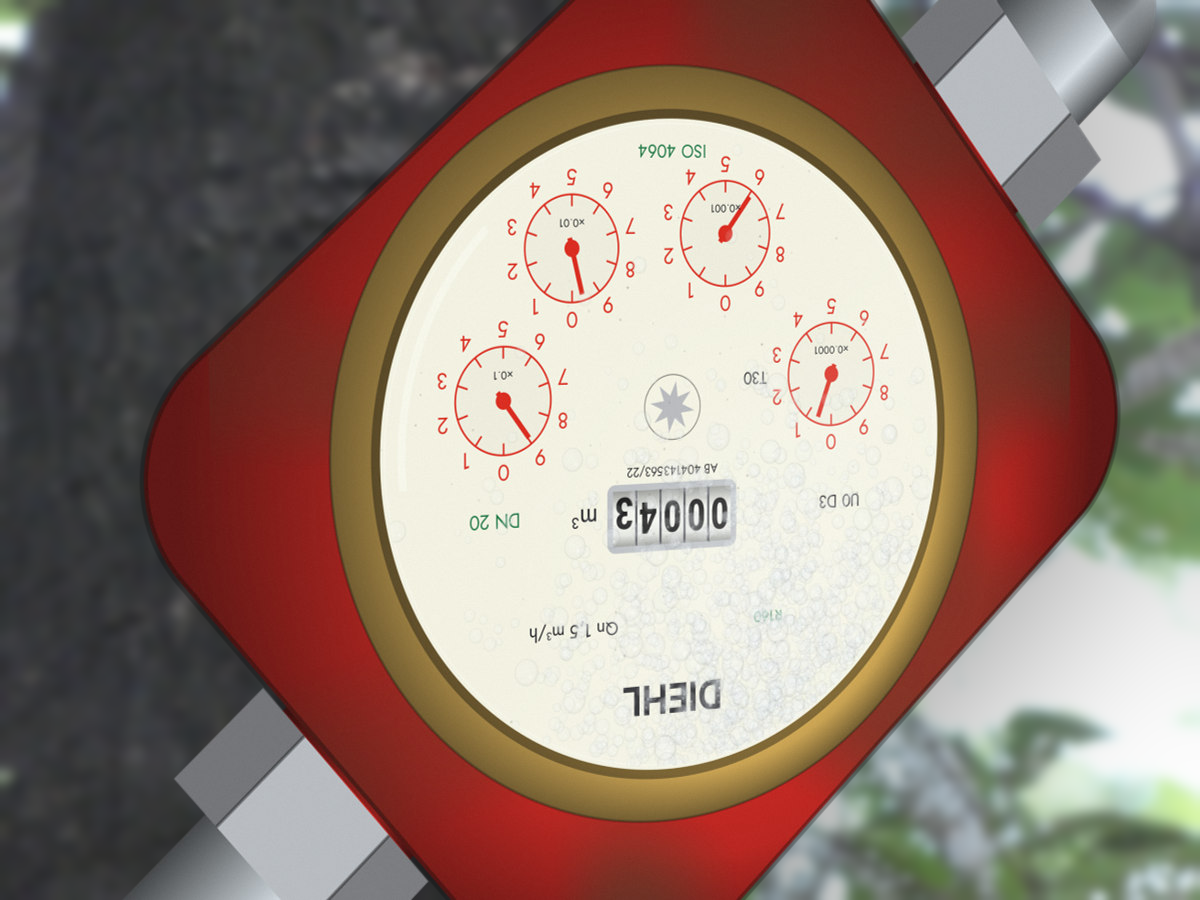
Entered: 42.8960 m³
